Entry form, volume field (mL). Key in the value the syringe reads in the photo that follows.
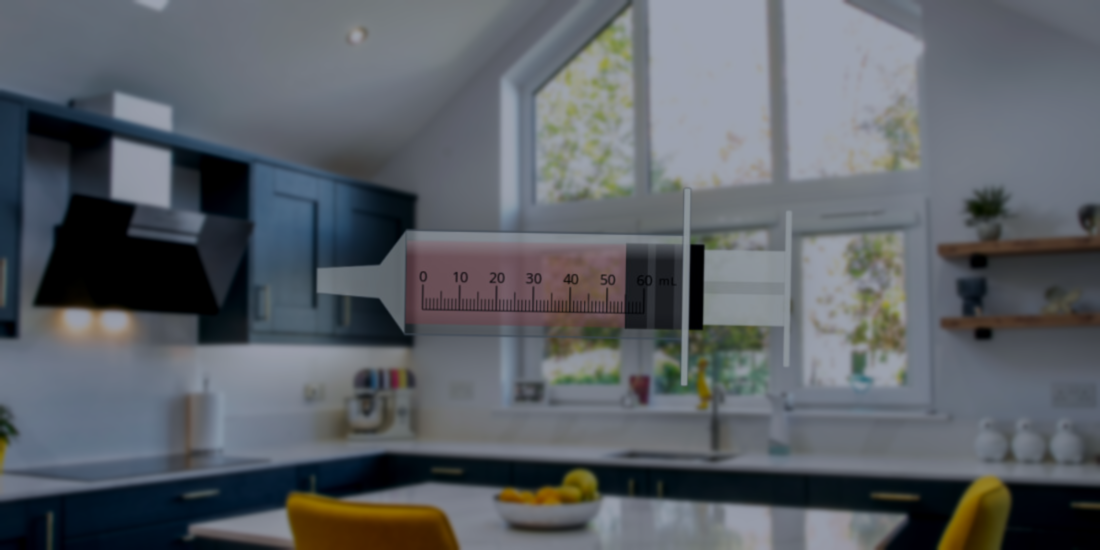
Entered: 55 mL
